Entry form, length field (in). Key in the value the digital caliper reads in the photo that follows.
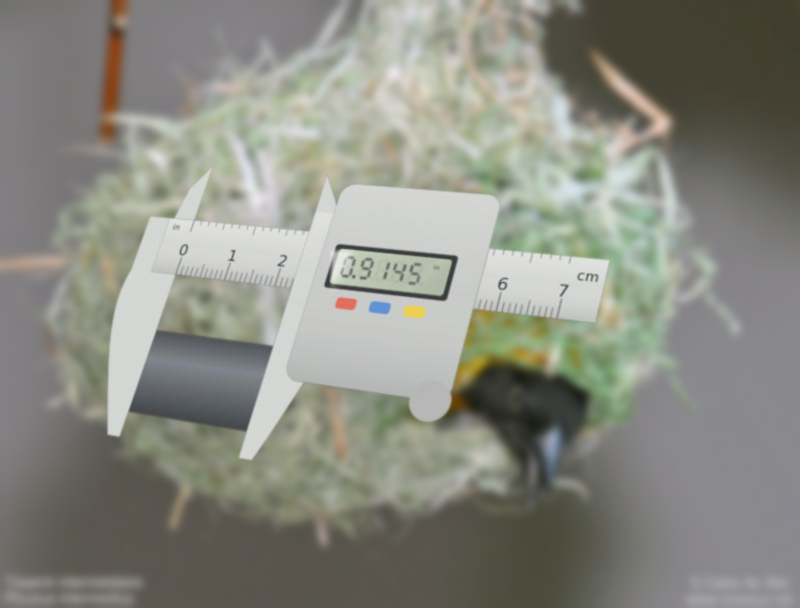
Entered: 0.9145 in
